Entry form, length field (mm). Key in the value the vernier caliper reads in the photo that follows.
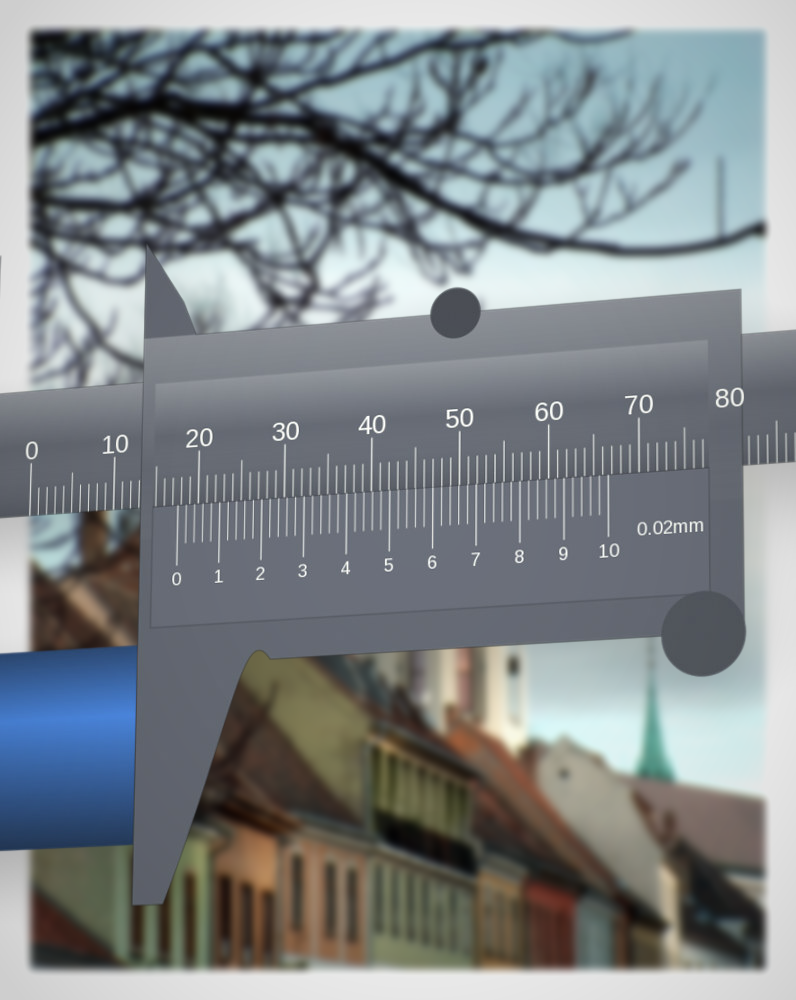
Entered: 17.6 mm
